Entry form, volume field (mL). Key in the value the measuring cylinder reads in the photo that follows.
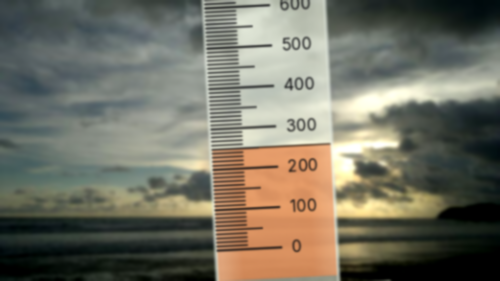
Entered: 250 mL
